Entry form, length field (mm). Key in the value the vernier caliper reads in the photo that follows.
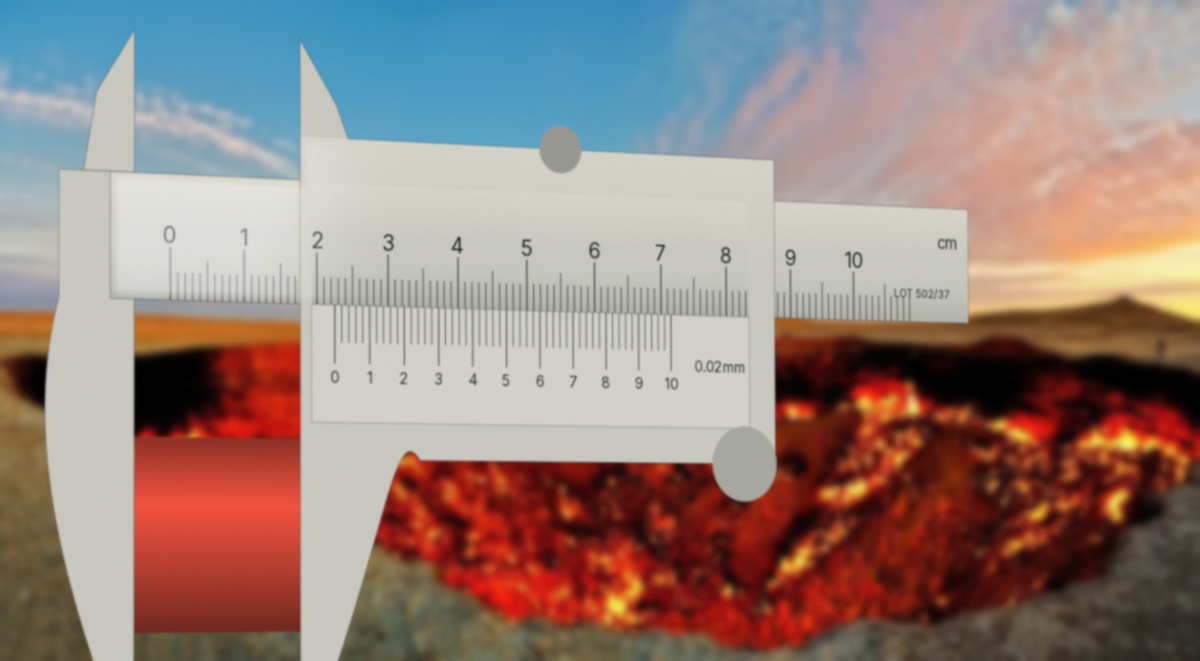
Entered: 22.5 mm
